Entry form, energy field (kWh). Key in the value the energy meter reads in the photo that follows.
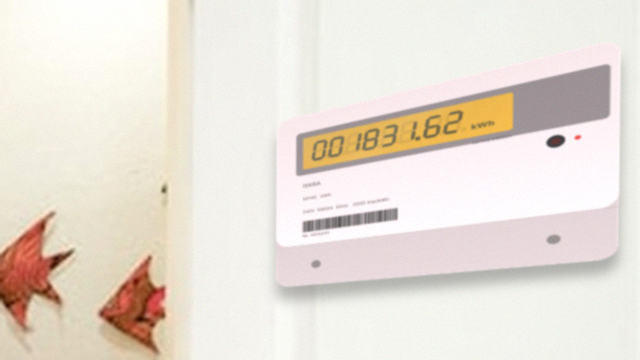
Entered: 1831.62 kWh
